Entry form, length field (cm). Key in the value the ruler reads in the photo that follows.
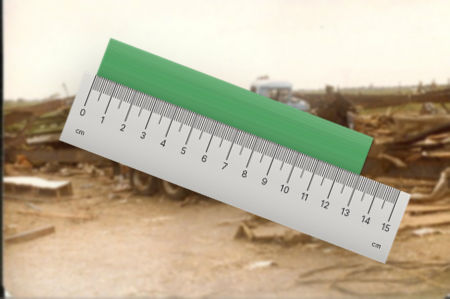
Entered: 13 cm
